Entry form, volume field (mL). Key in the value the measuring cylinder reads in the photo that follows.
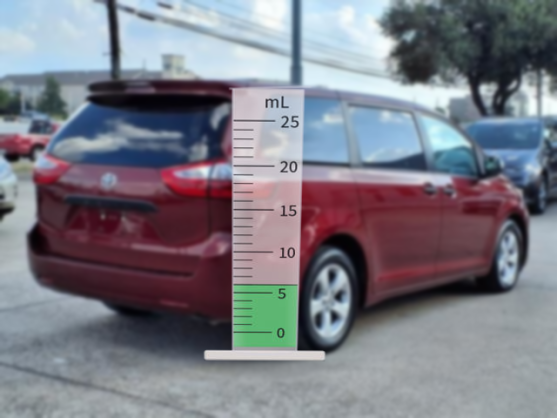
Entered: 6 mL
